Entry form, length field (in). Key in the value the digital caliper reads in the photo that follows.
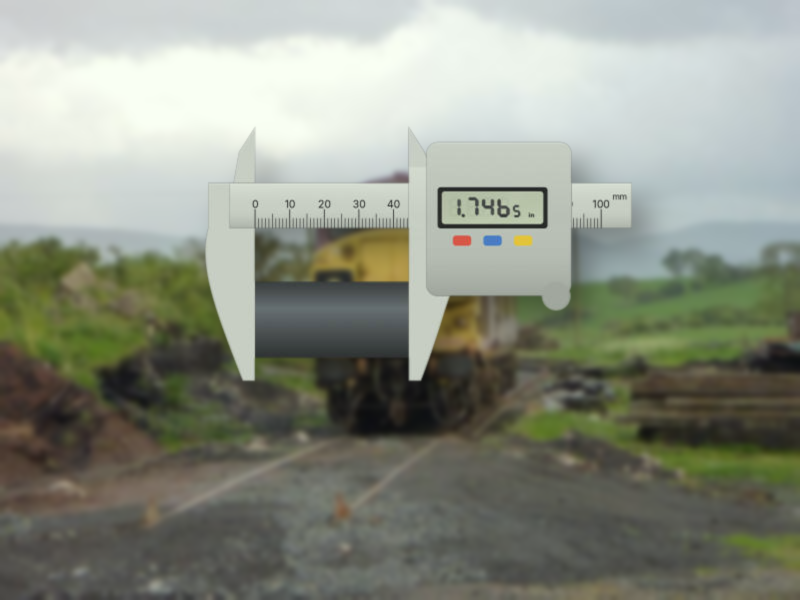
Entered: 1.7465 in
